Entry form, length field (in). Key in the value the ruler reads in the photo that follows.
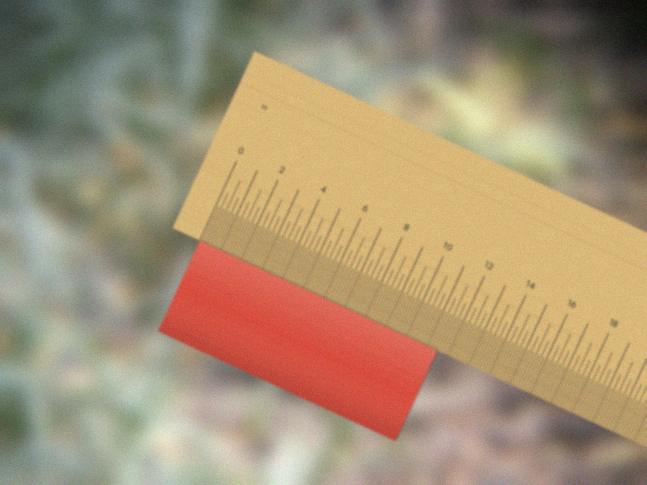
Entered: 11.5 in
